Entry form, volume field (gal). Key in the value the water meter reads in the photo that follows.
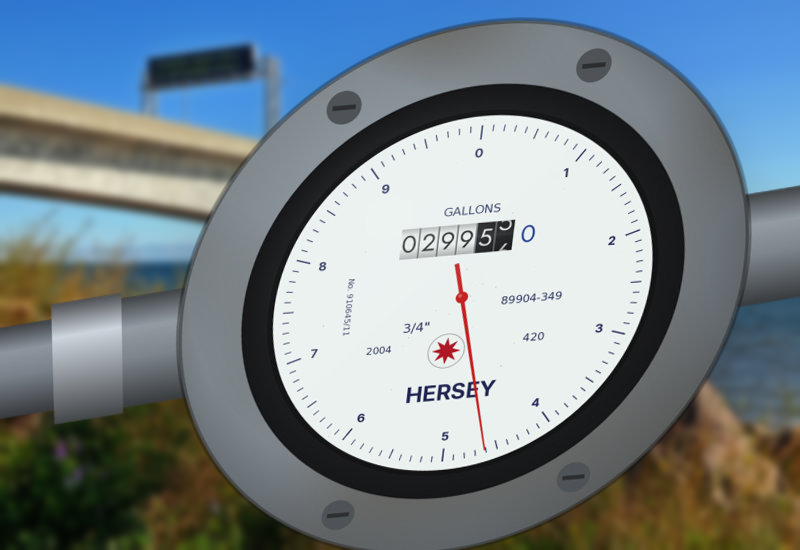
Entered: 299554.6 gal
